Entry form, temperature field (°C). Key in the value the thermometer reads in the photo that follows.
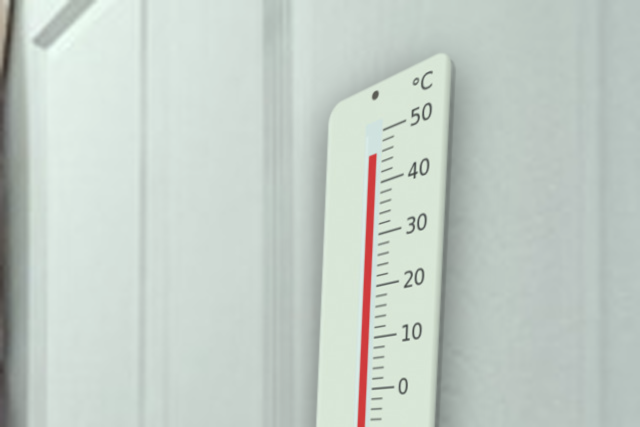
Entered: 46 °C
